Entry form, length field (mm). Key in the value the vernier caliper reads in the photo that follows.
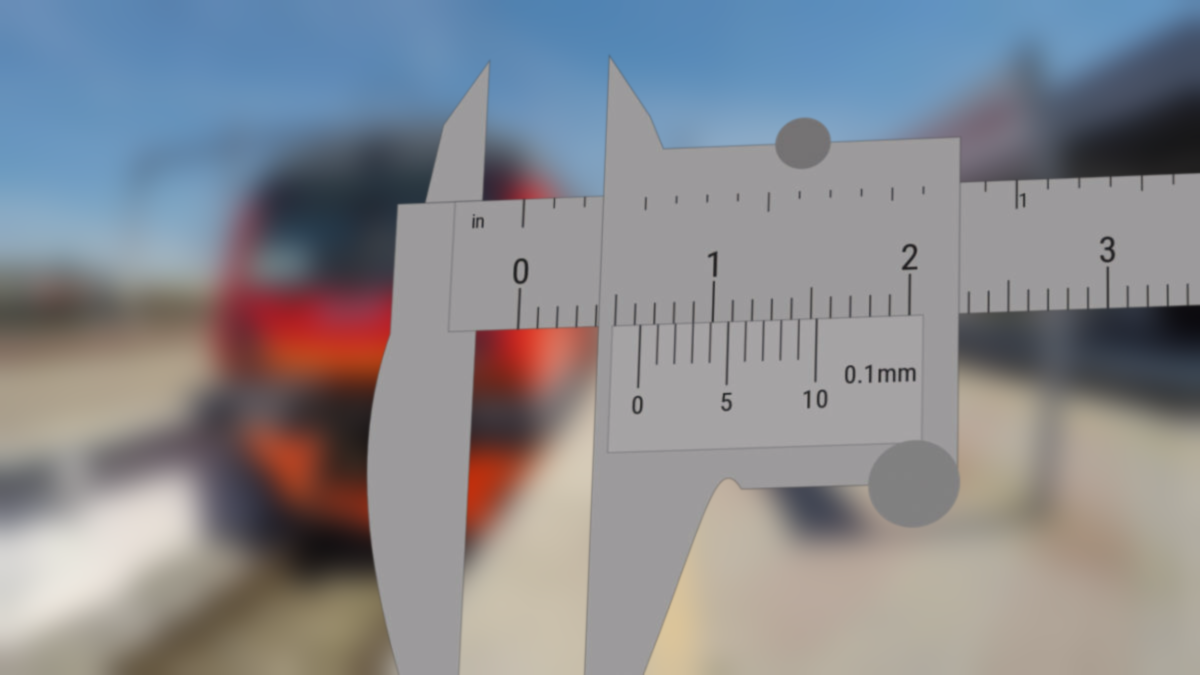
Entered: 6.3 mm
